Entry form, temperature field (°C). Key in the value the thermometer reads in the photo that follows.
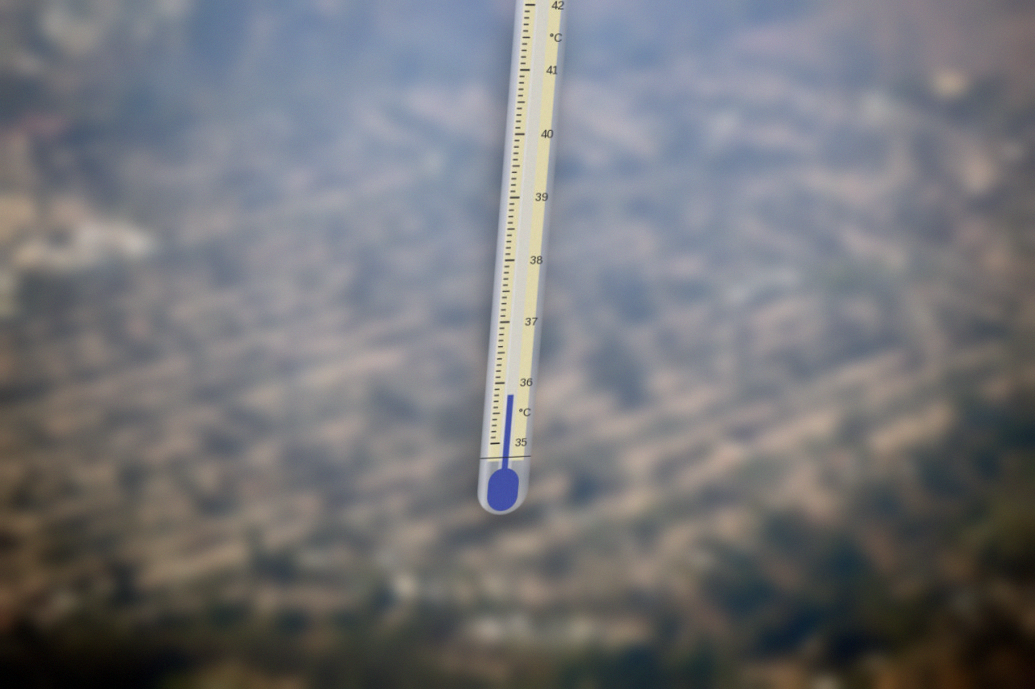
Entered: 35.8 °C
